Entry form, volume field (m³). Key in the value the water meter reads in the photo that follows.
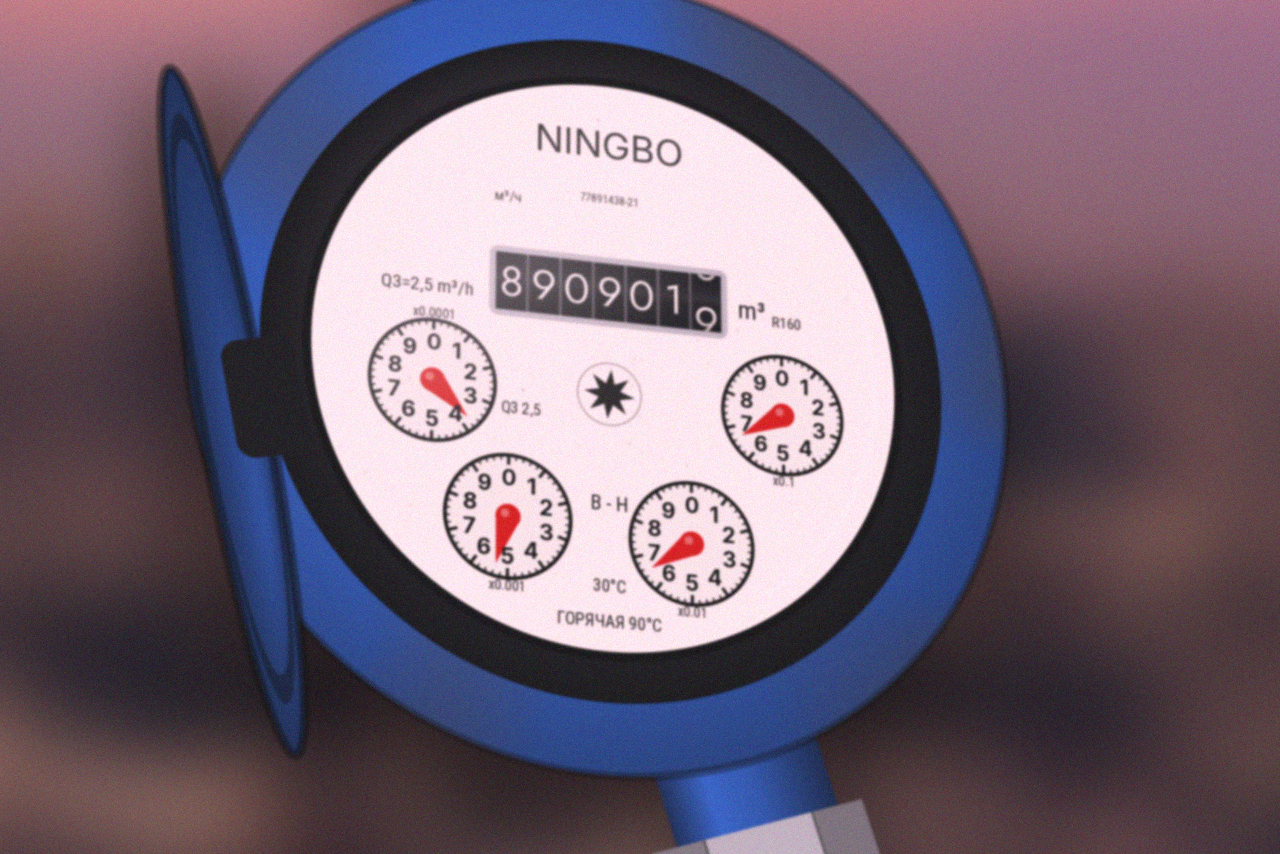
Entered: 8909018.6653 m³
